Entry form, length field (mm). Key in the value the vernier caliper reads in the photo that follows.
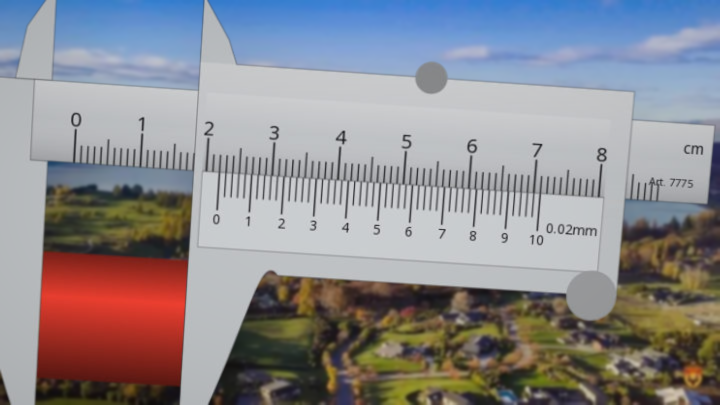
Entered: 22.0 mm
